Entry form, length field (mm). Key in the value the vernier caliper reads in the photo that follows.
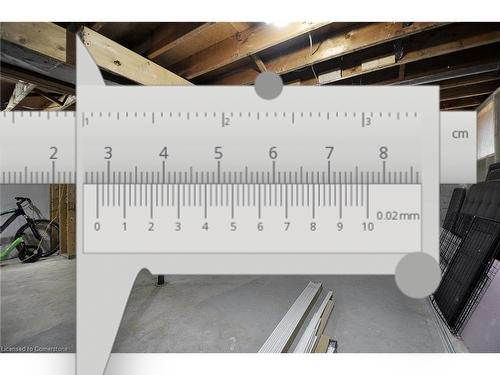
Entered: 28.0 mm
